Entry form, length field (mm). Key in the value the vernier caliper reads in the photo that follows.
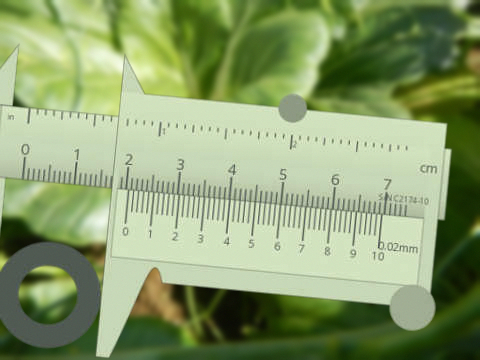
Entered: 20.5 mm
